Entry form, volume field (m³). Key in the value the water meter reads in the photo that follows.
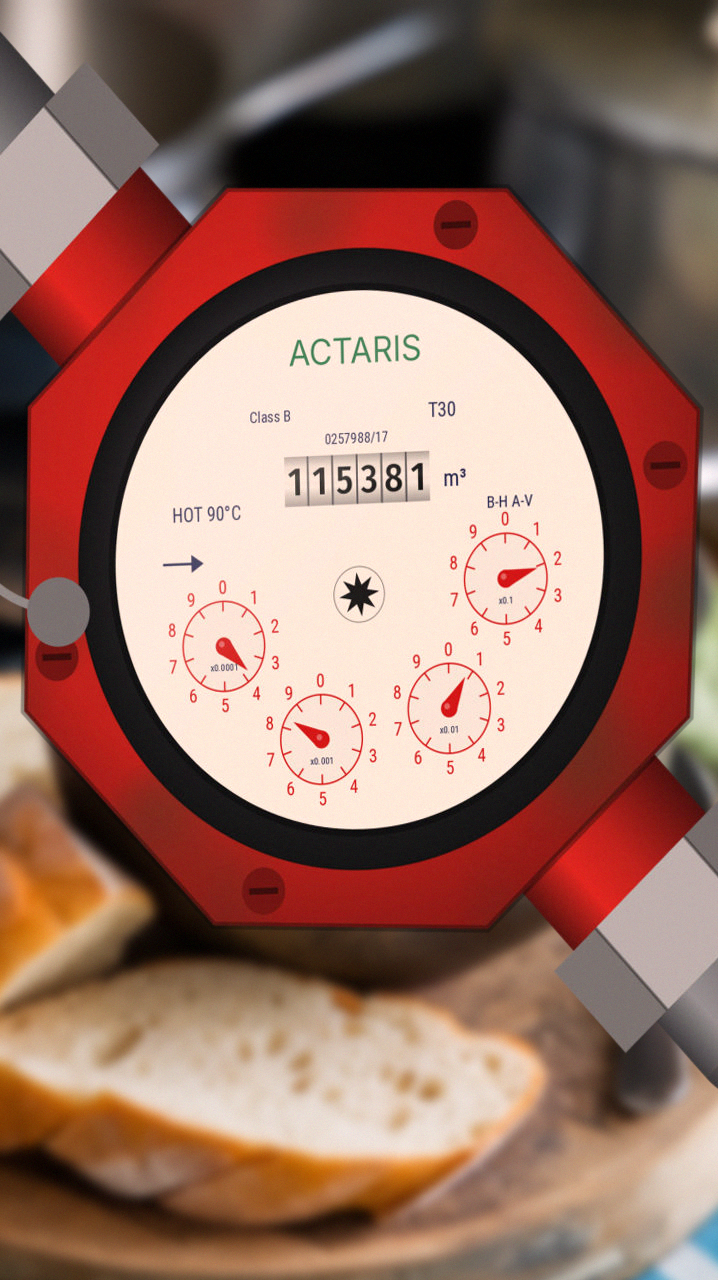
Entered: 115381.2083 m³
